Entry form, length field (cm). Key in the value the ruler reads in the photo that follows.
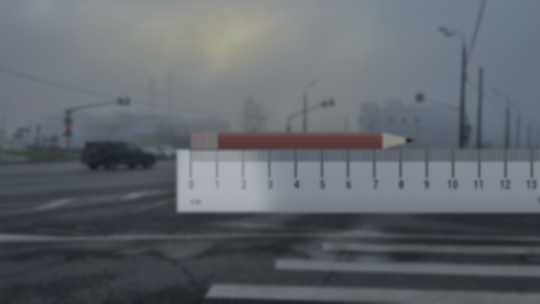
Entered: 8.5 cm
